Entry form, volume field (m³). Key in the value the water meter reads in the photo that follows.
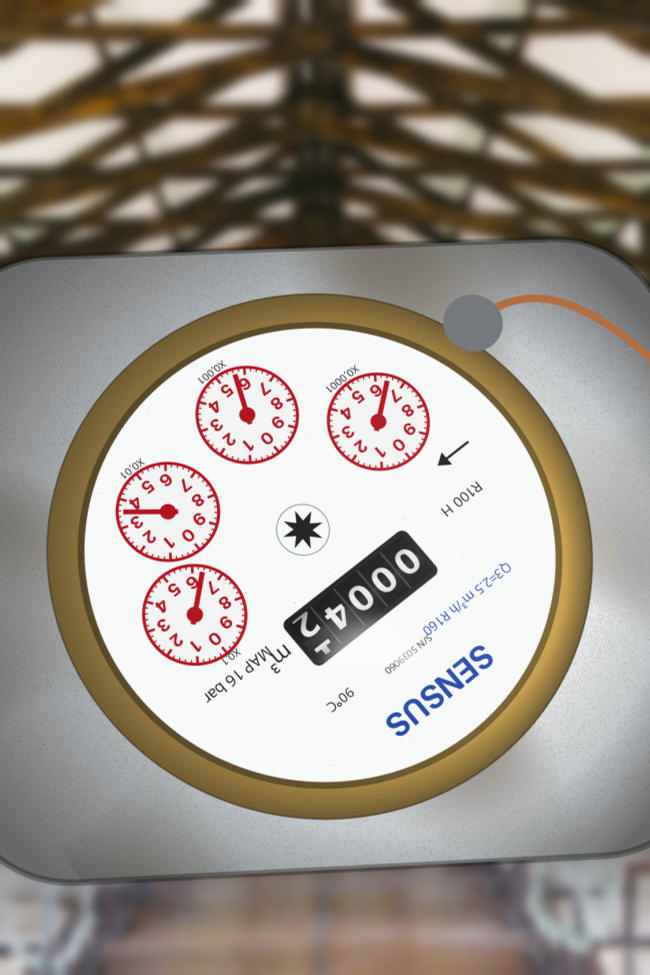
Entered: 41.6356 m³
